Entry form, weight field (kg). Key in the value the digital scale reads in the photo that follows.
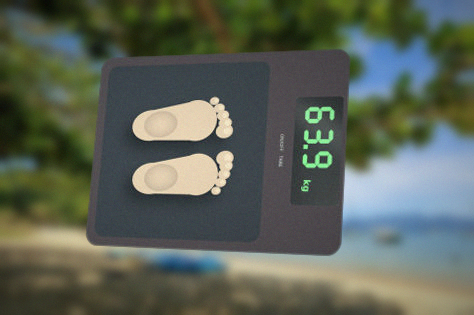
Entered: 63.9 kg
